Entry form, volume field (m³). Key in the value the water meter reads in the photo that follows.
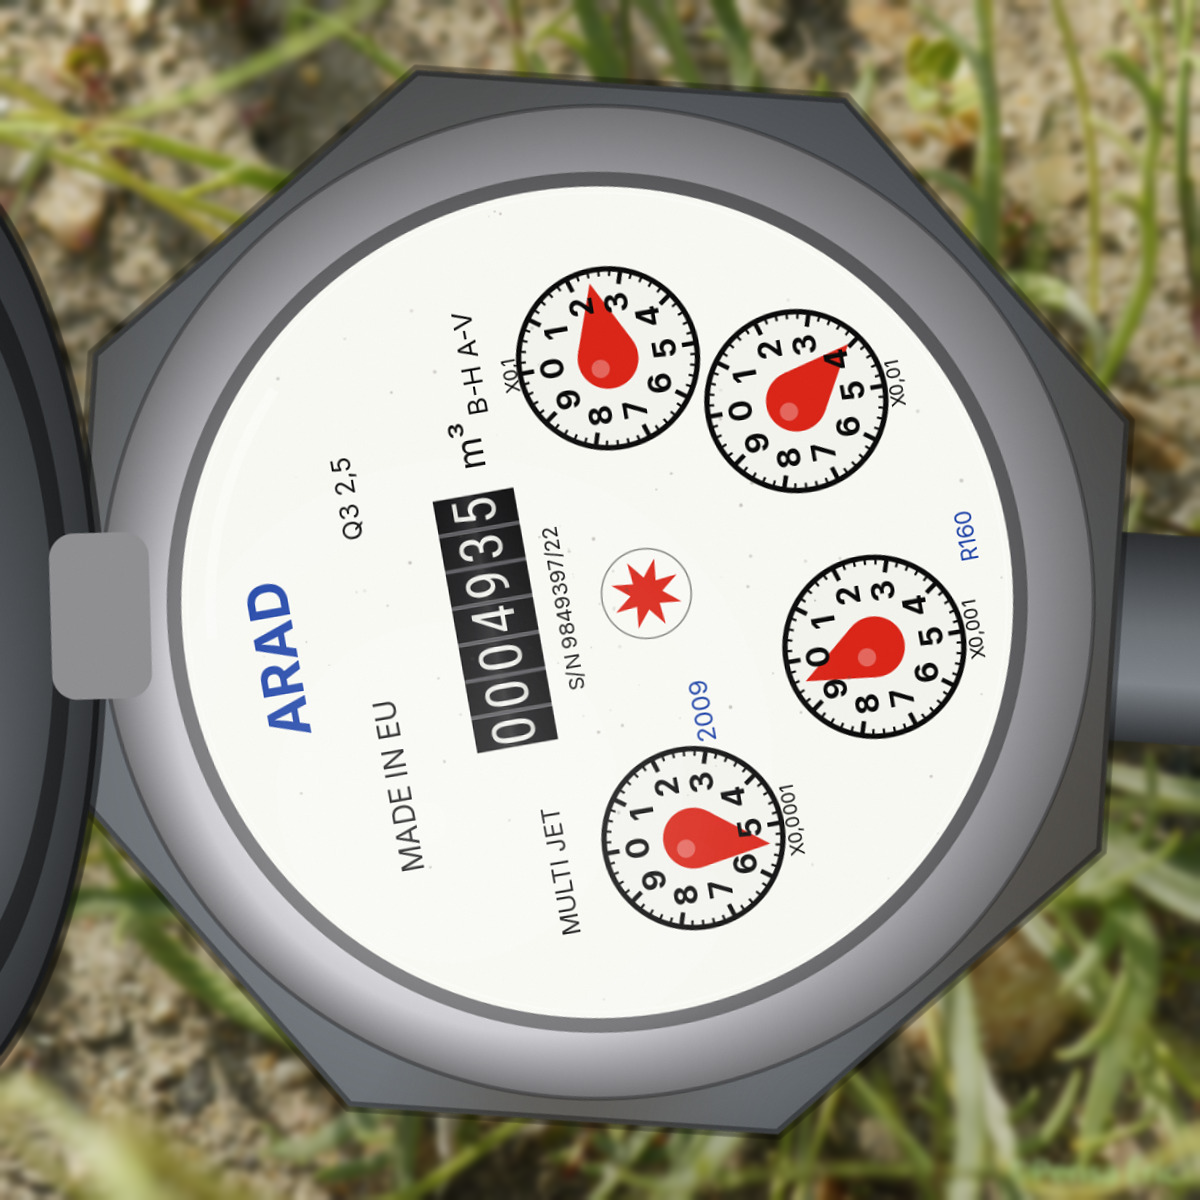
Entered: 4935.2395 m³
